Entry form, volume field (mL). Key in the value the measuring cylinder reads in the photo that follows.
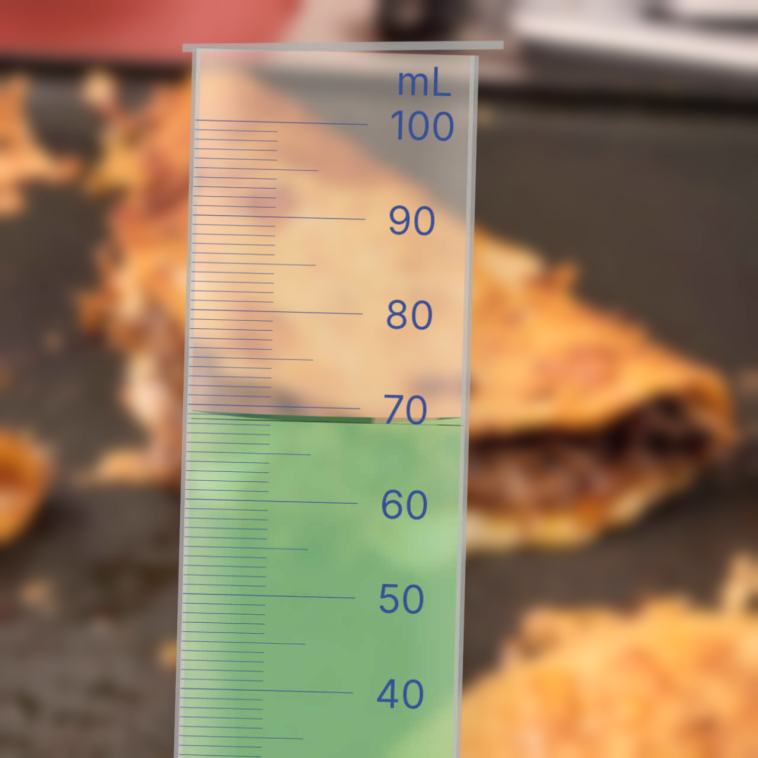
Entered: 68.5 mL
